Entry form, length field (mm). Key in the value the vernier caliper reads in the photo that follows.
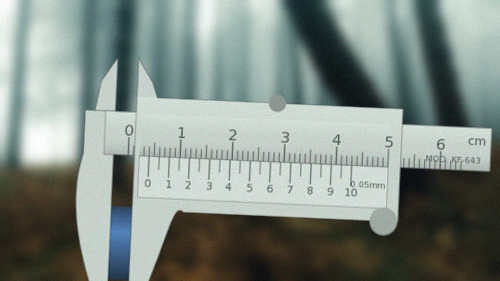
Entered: 4.0 mm
